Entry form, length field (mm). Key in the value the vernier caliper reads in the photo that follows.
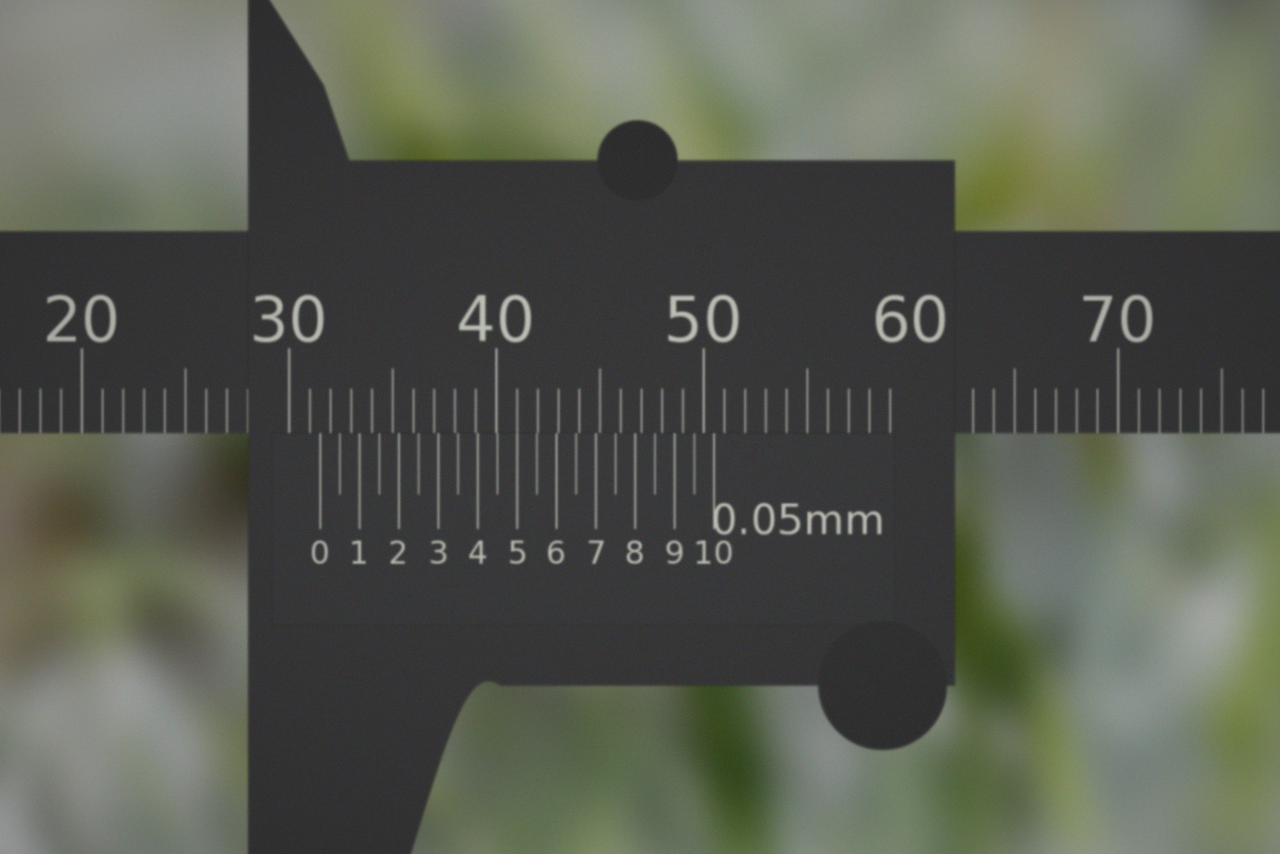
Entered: 31.5 mm
